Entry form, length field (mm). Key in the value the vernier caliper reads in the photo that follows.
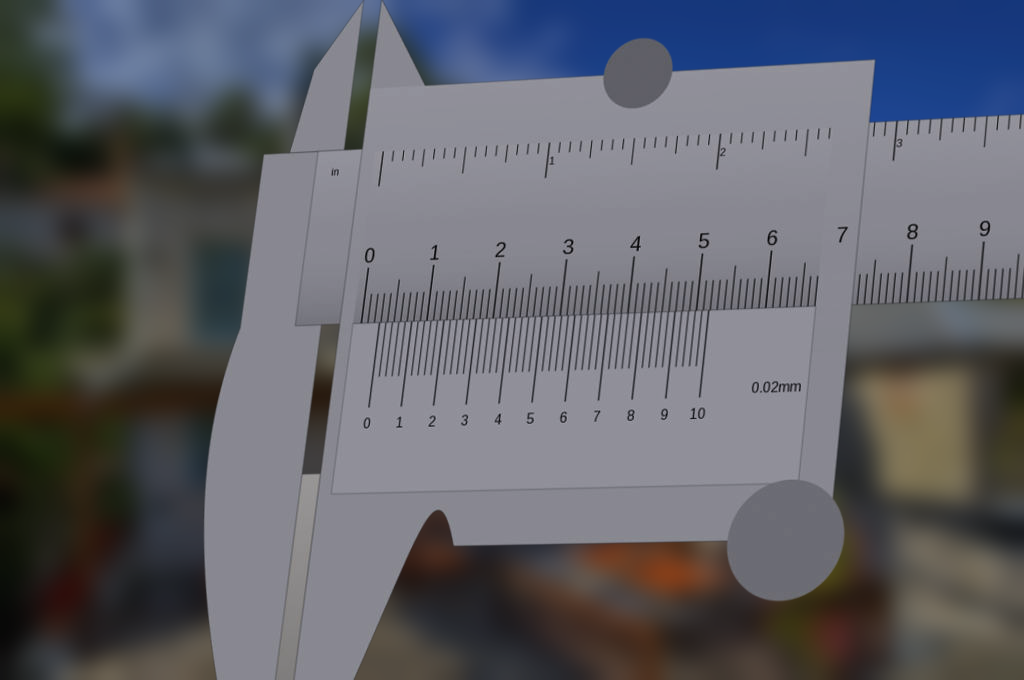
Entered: 2.8 mm
